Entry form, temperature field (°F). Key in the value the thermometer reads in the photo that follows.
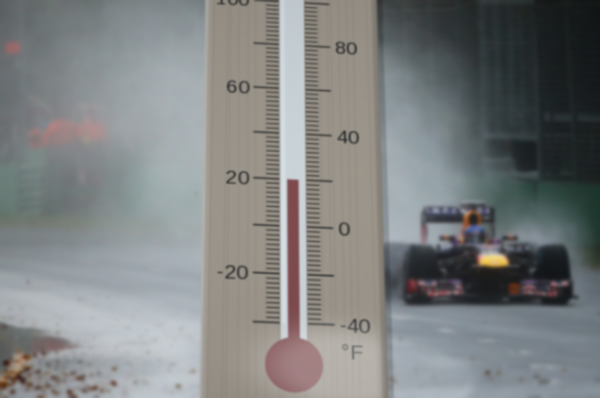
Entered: 20 °F
